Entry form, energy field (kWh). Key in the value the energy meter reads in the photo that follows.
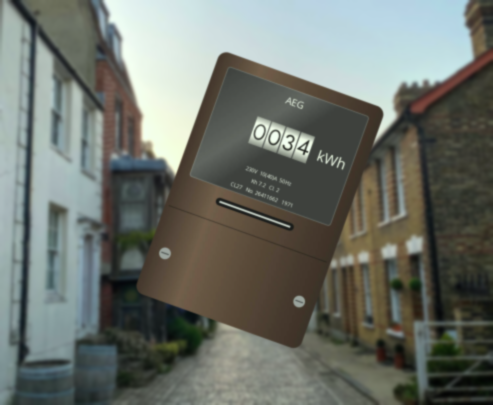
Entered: 34 kWh
